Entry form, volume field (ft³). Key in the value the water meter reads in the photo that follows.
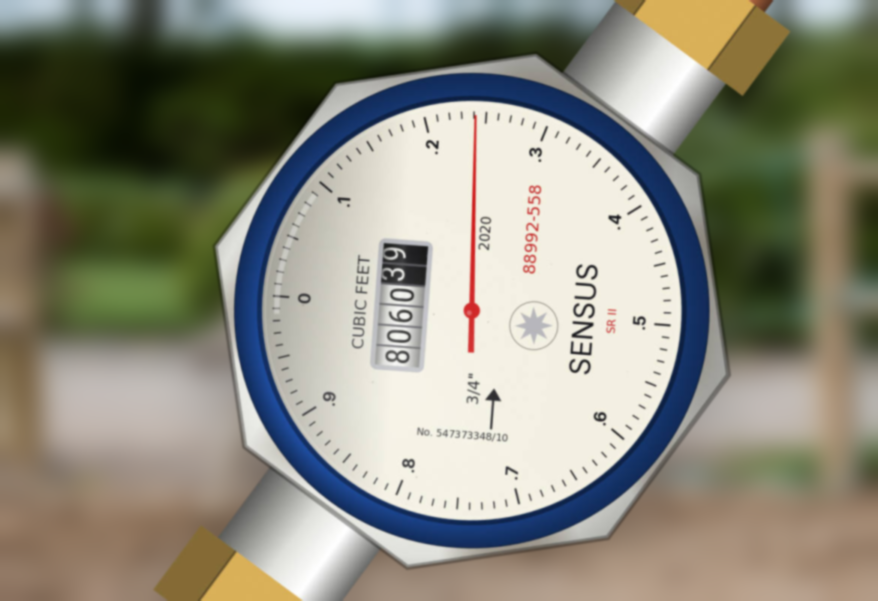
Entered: 806039.24 ft³
